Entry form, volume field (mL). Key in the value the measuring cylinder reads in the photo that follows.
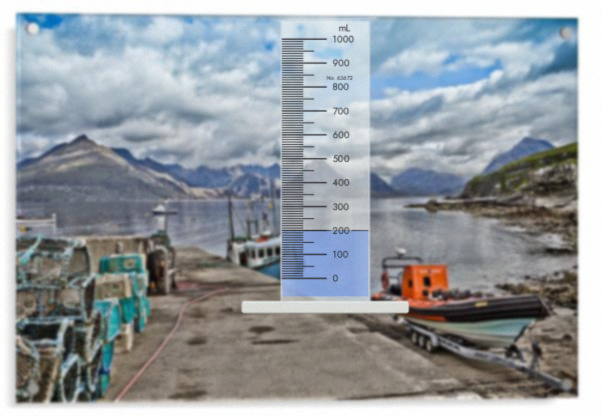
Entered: 200 mL
